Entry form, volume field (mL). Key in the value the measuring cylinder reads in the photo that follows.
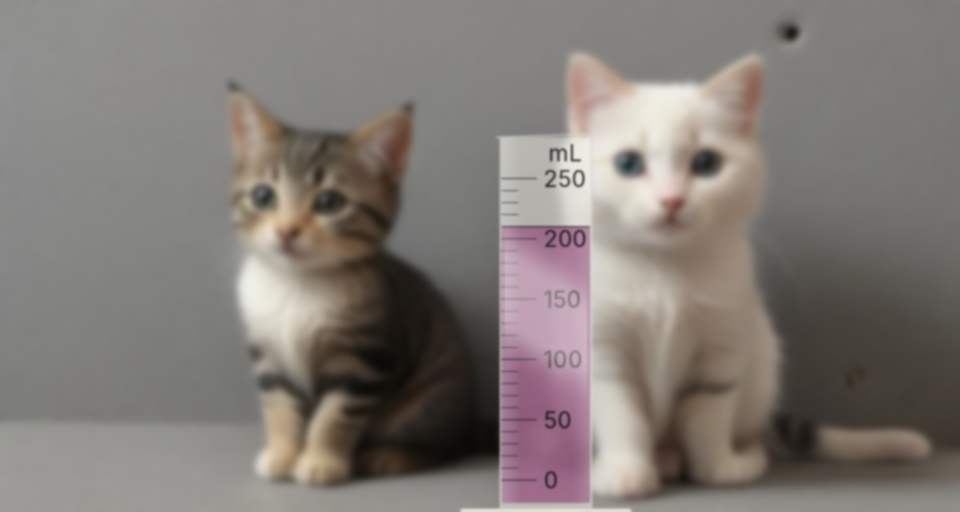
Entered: 210 mL
